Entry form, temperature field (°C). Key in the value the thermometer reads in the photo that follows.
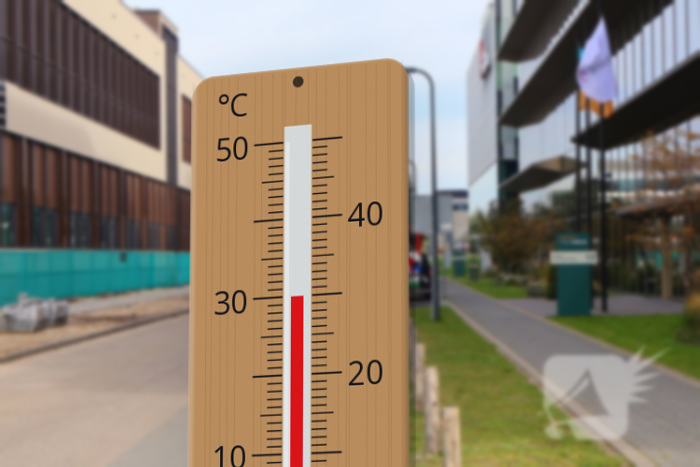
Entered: 30 °C
